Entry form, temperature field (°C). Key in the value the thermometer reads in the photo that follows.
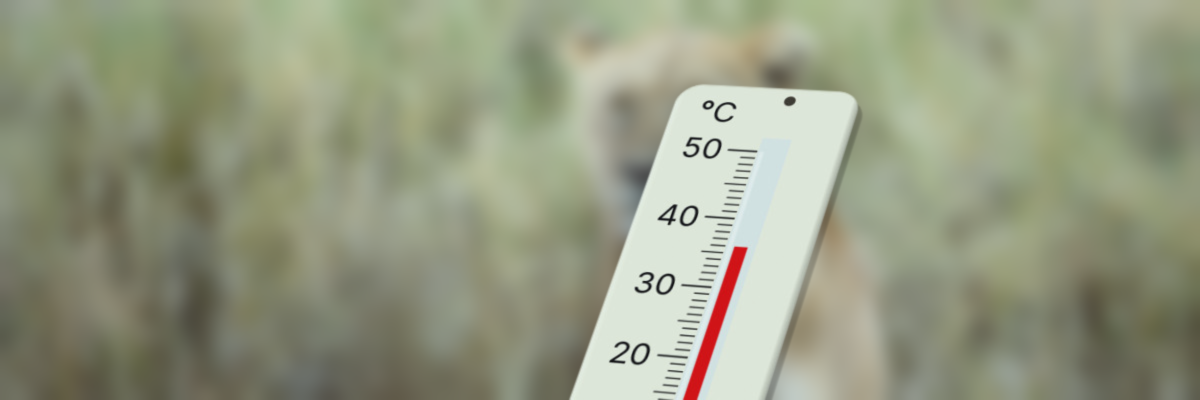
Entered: 36 °C
